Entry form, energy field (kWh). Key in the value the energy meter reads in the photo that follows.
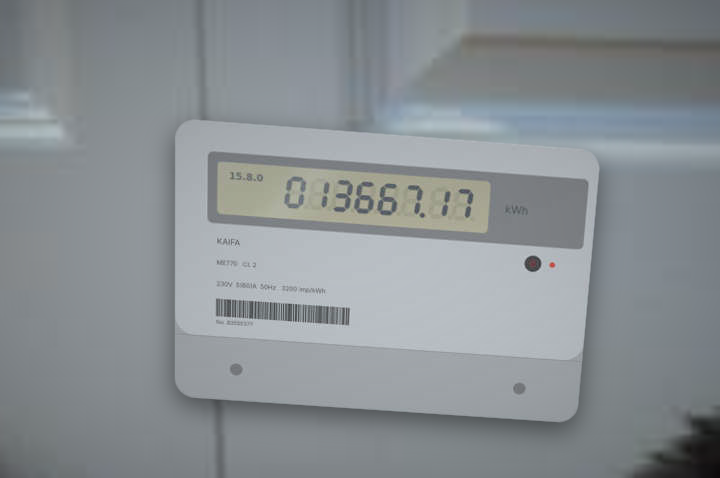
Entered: 13667.17 kWh
